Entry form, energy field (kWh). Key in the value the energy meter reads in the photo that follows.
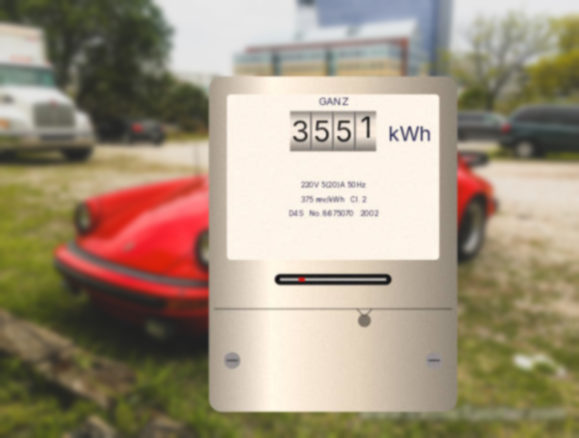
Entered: 3551 kWh
